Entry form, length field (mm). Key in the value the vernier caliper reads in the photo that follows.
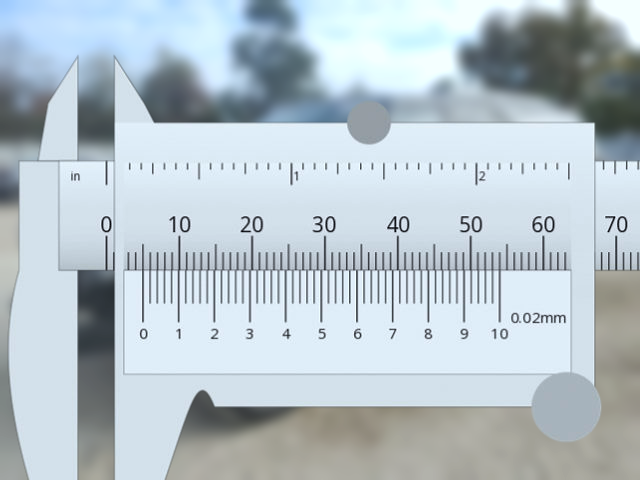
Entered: 5.0 mm
